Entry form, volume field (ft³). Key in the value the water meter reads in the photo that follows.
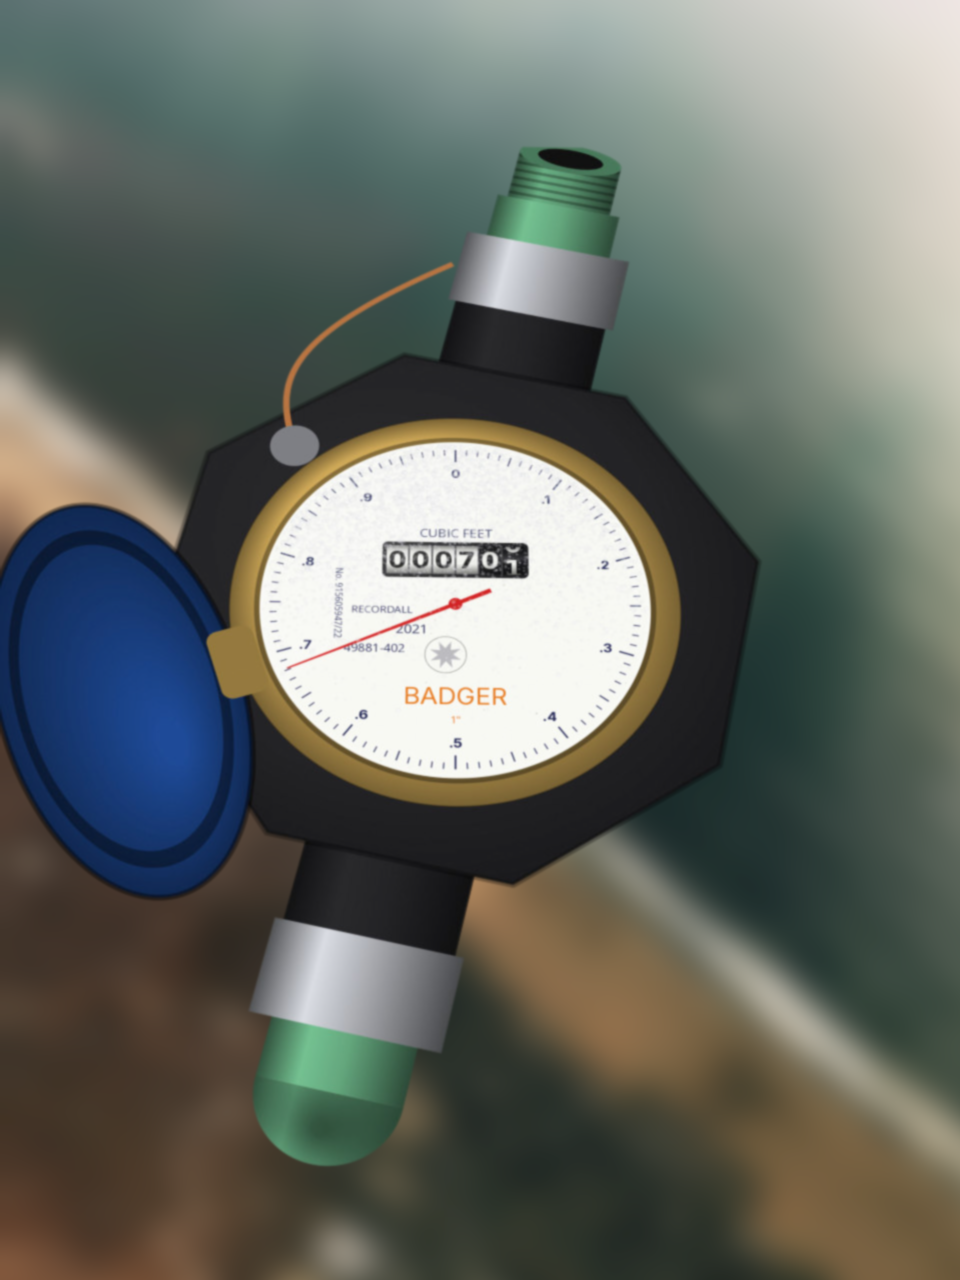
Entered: 700.68 ft³
